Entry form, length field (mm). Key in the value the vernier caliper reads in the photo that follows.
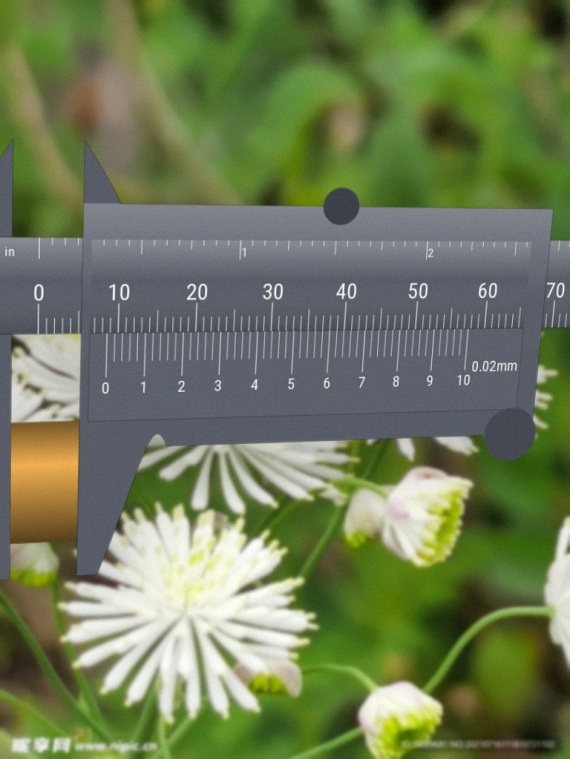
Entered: 8.6 mm
